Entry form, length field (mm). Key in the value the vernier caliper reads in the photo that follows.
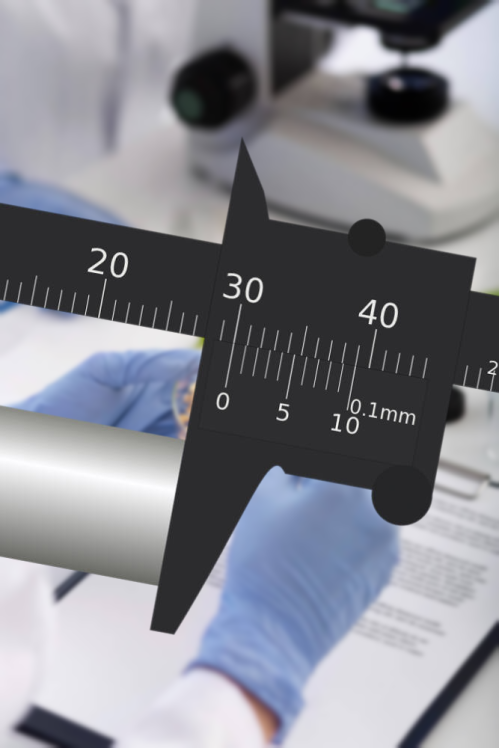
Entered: 30.0 mm
